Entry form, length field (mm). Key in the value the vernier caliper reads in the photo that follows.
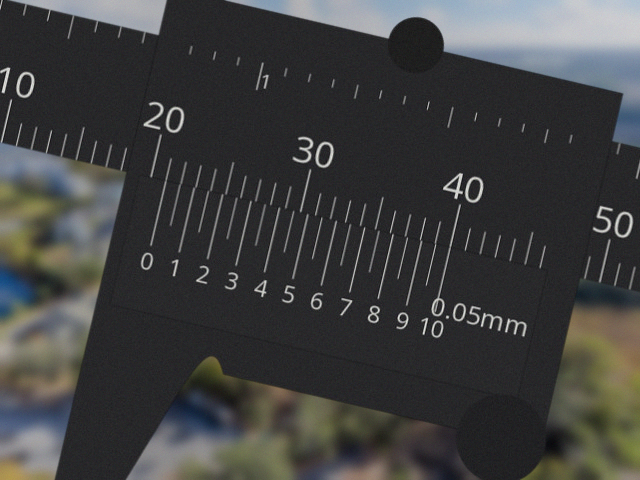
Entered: 21.0 mm
